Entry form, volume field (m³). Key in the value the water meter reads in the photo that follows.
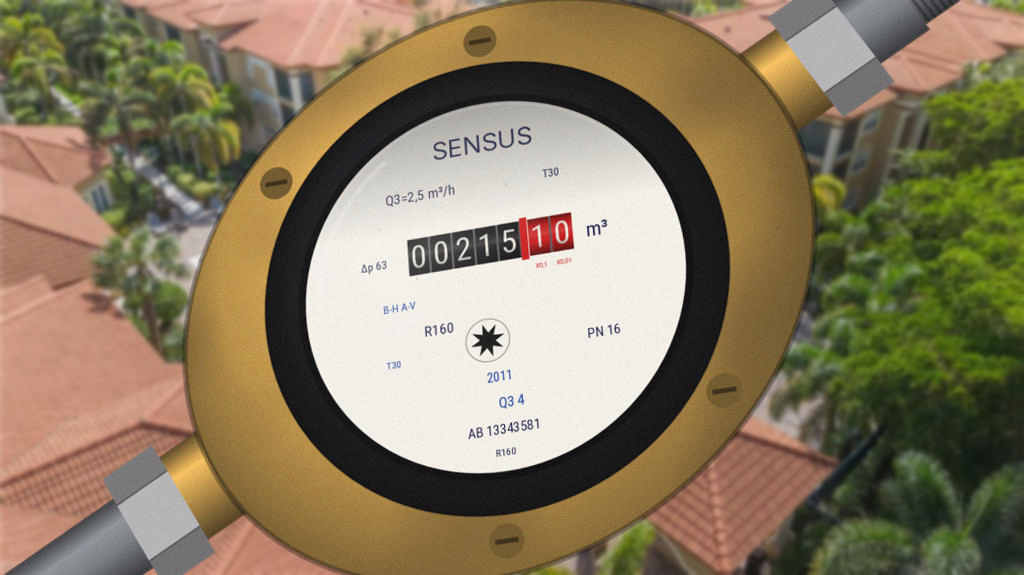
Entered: 215.10 m³
